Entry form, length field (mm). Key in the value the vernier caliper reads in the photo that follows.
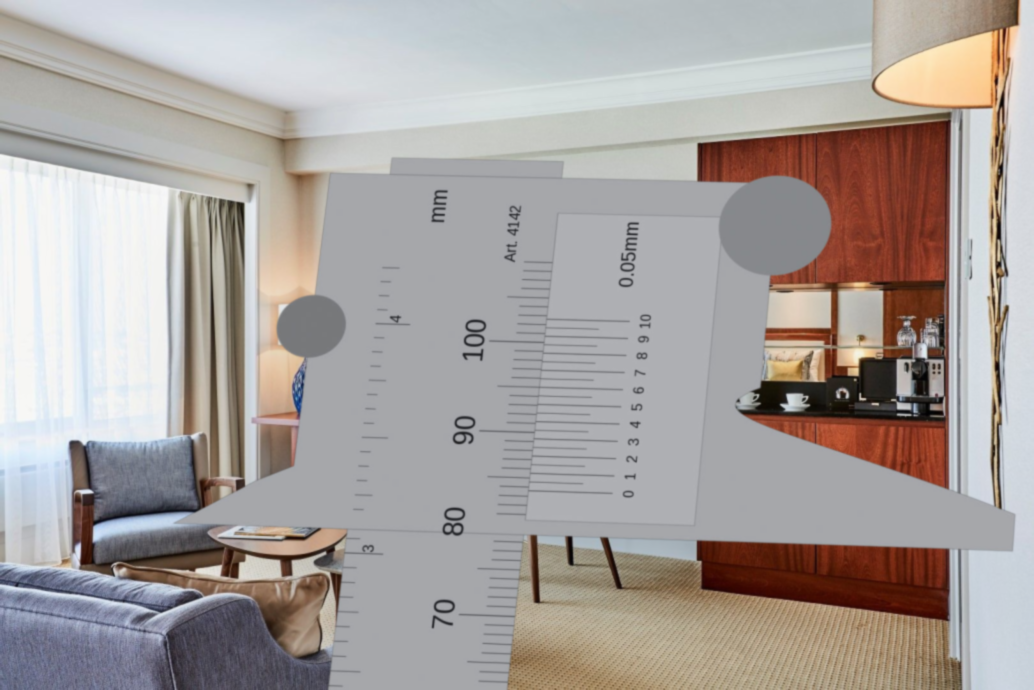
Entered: 83.6 mm
